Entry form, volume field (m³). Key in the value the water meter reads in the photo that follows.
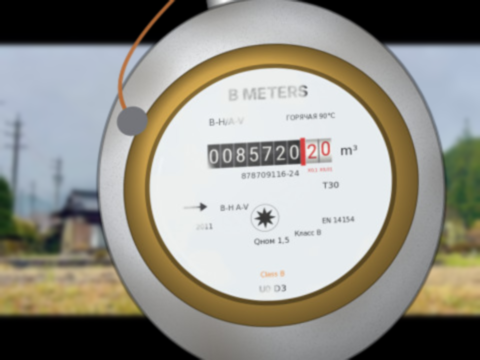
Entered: 85720.20 m³
